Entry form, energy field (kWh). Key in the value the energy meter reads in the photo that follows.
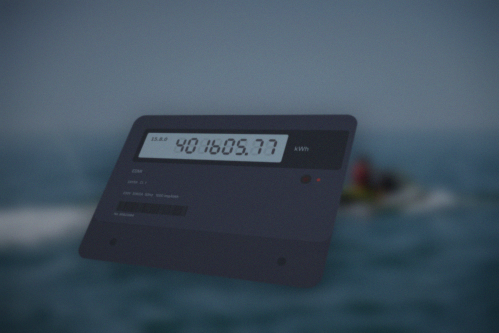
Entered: 401605.77 kWh
